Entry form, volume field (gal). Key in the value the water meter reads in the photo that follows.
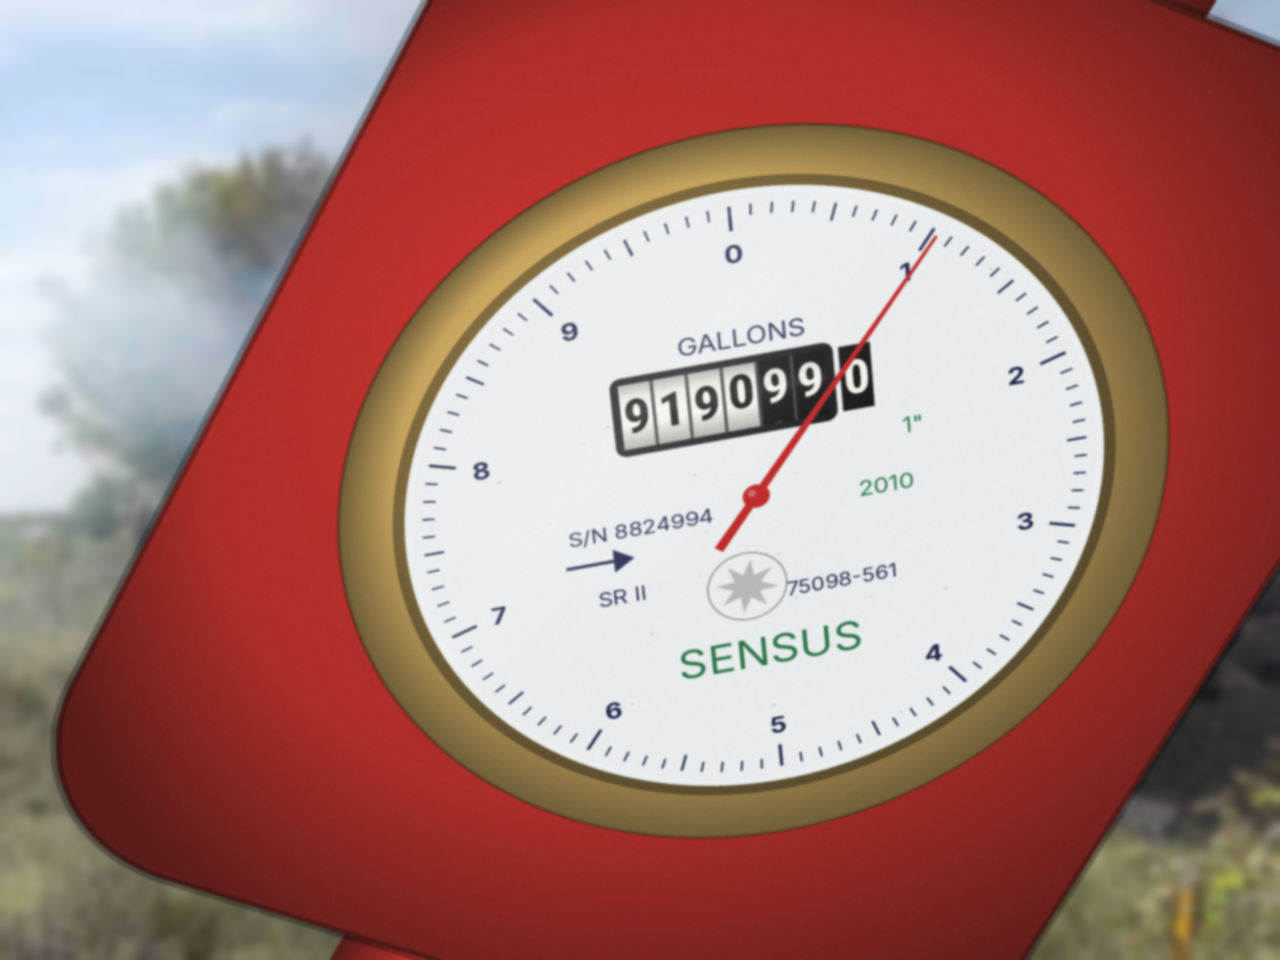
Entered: 9190991.0 gal
